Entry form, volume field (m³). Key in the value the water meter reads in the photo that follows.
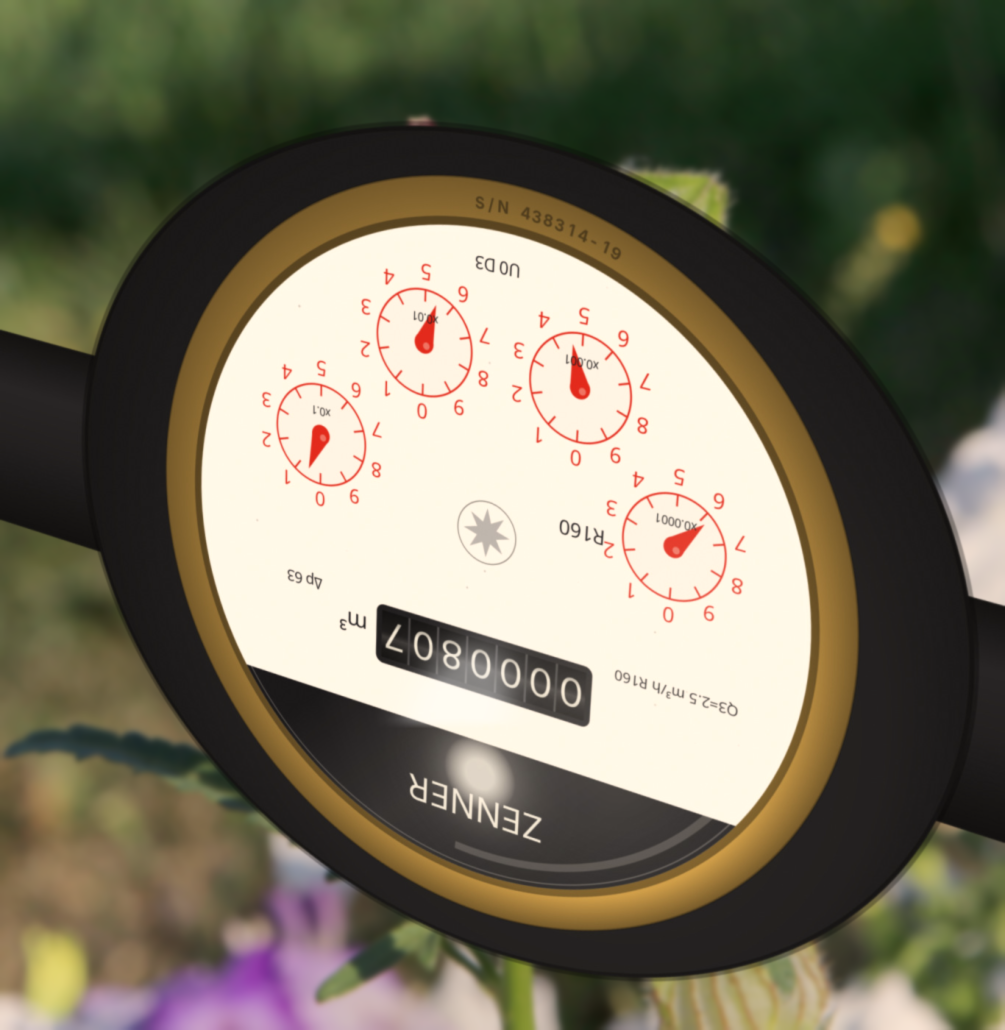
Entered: 807.0546 m³
